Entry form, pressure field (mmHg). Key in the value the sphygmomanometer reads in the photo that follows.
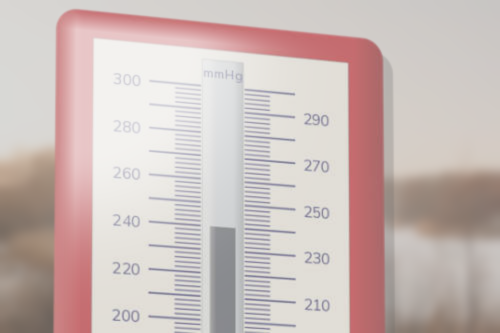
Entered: 240 mmHg
